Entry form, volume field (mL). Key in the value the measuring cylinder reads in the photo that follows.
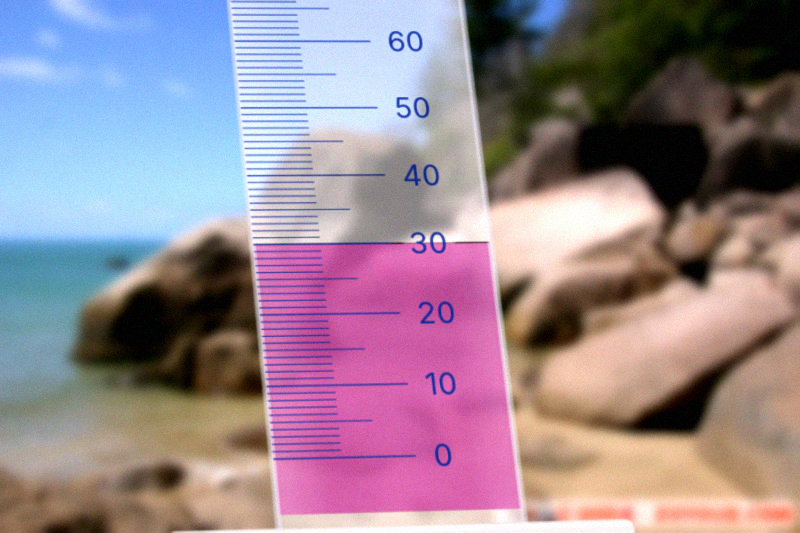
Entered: 30 mL
